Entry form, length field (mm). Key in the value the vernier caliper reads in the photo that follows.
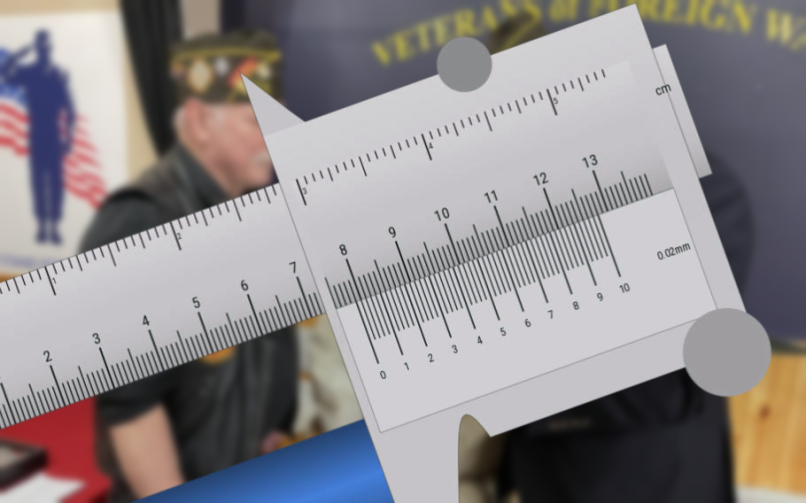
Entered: 79.0 mm
